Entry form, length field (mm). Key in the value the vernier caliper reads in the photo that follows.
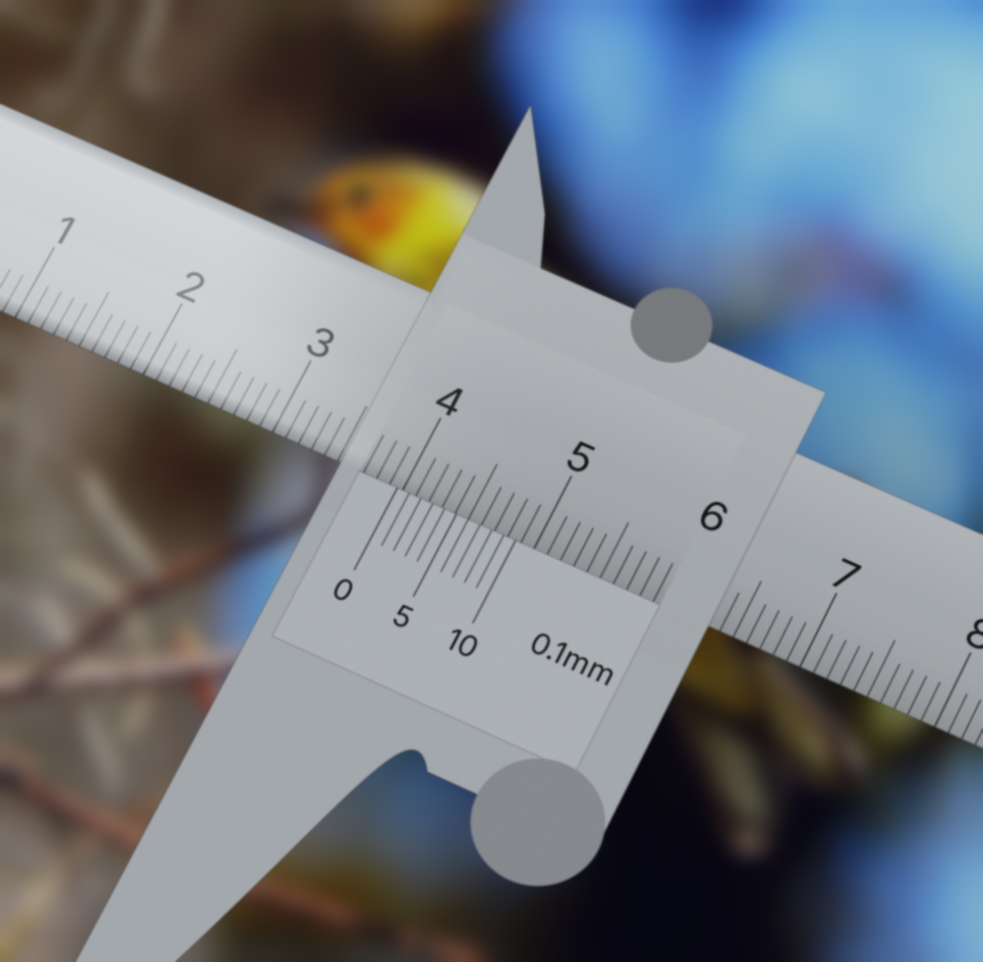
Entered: 39.6 mm
